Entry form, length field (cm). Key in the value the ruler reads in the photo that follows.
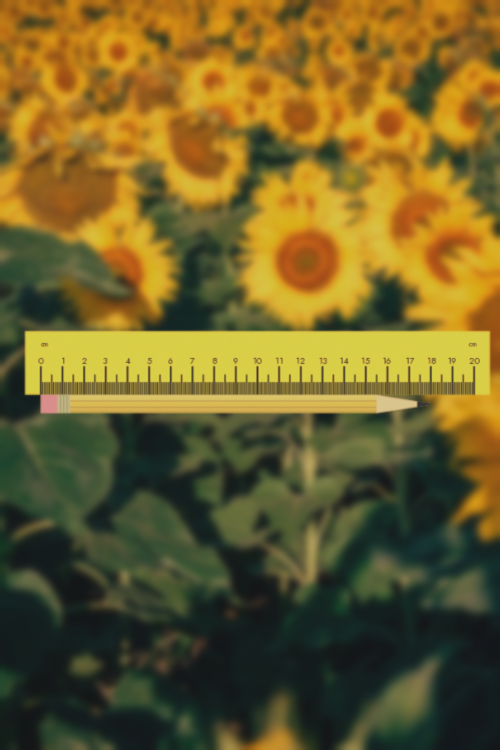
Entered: 18 cm
